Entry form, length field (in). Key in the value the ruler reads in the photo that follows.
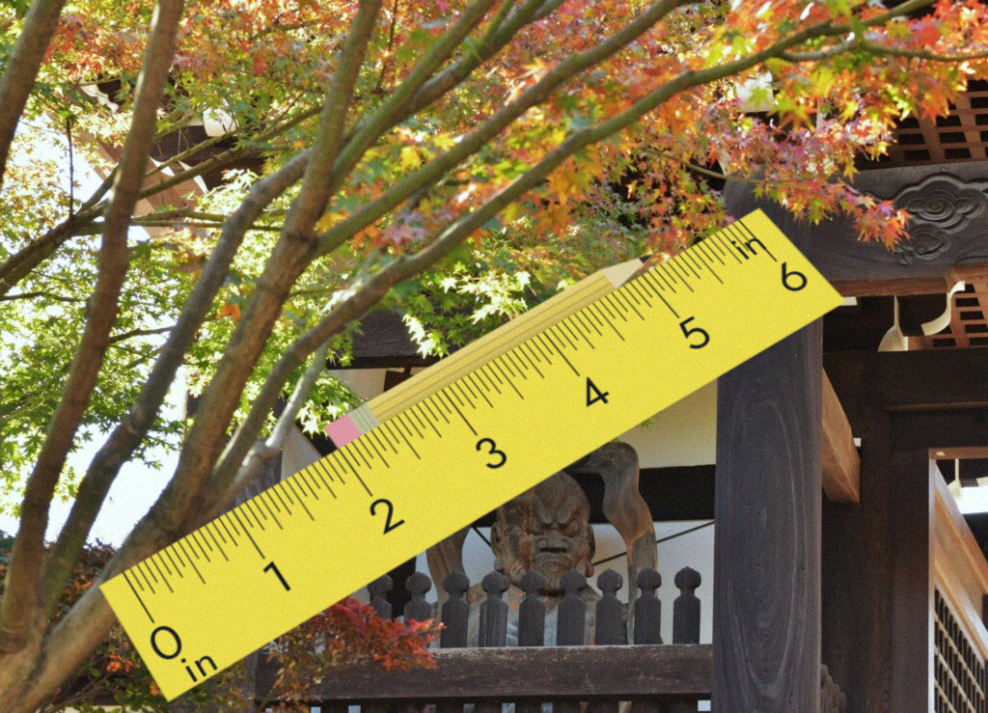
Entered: 3.1875 in
